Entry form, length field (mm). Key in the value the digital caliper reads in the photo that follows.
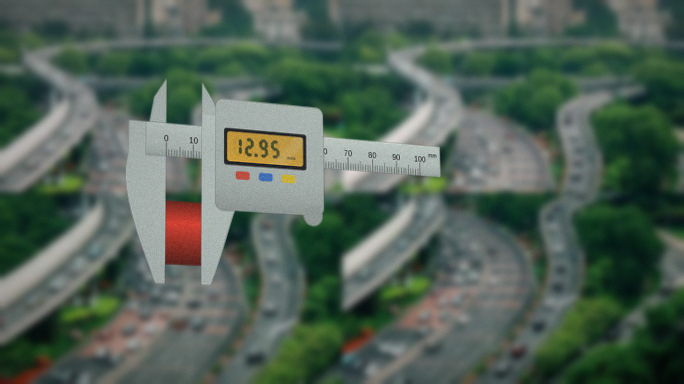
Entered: 12.95 mm
